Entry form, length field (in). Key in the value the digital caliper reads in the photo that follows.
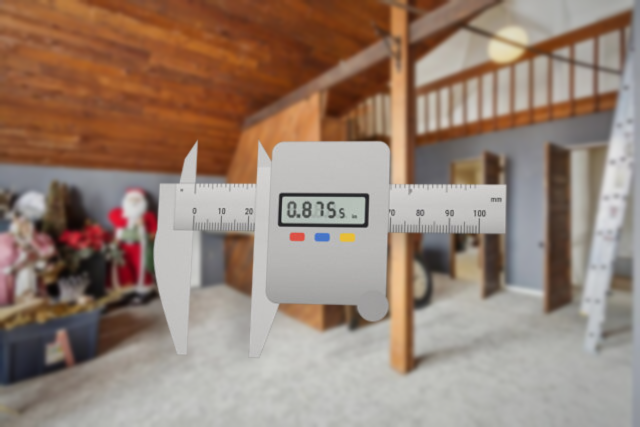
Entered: 0.8755 in
